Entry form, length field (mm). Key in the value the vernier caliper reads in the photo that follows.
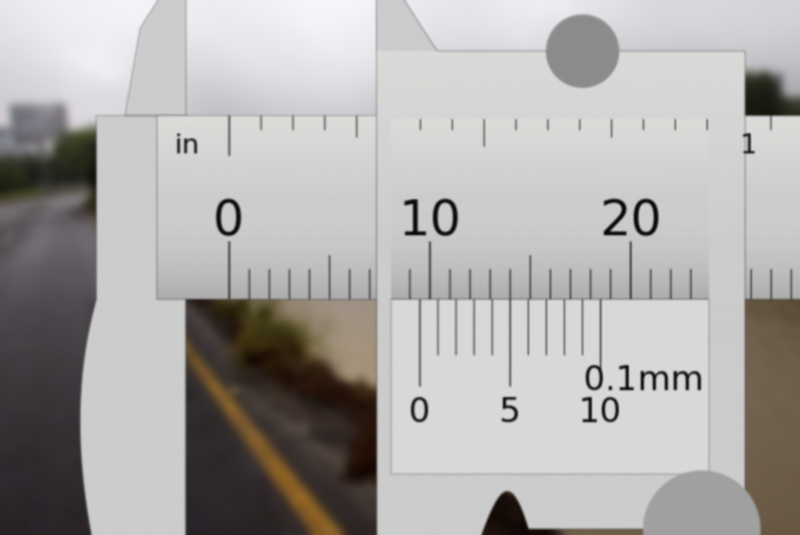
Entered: 9.5 mm
